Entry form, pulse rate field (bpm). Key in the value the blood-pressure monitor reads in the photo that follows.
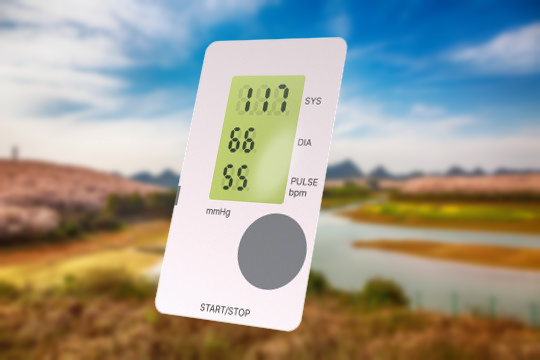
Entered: 55 bpm
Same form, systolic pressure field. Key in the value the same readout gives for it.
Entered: 117 mmHg
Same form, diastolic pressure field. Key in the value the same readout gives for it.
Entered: 66 mmHg
